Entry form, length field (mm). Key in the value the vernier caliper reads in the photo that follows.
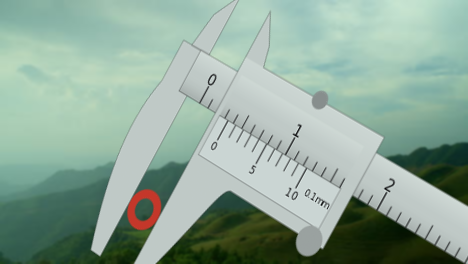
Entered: 3.4 mm
